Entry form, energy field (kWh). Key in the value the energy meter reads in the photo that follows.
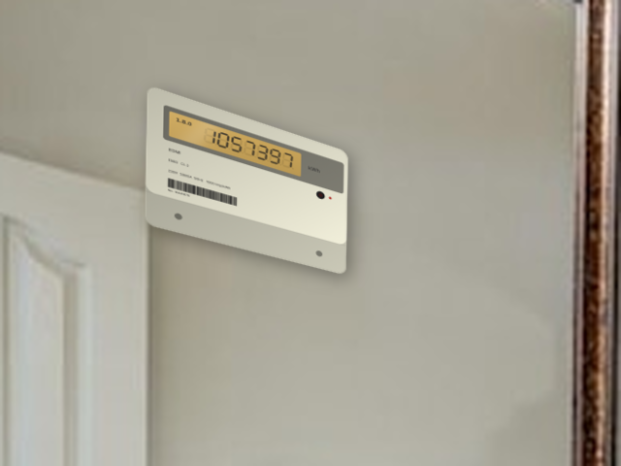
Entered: 1057397 kWh
